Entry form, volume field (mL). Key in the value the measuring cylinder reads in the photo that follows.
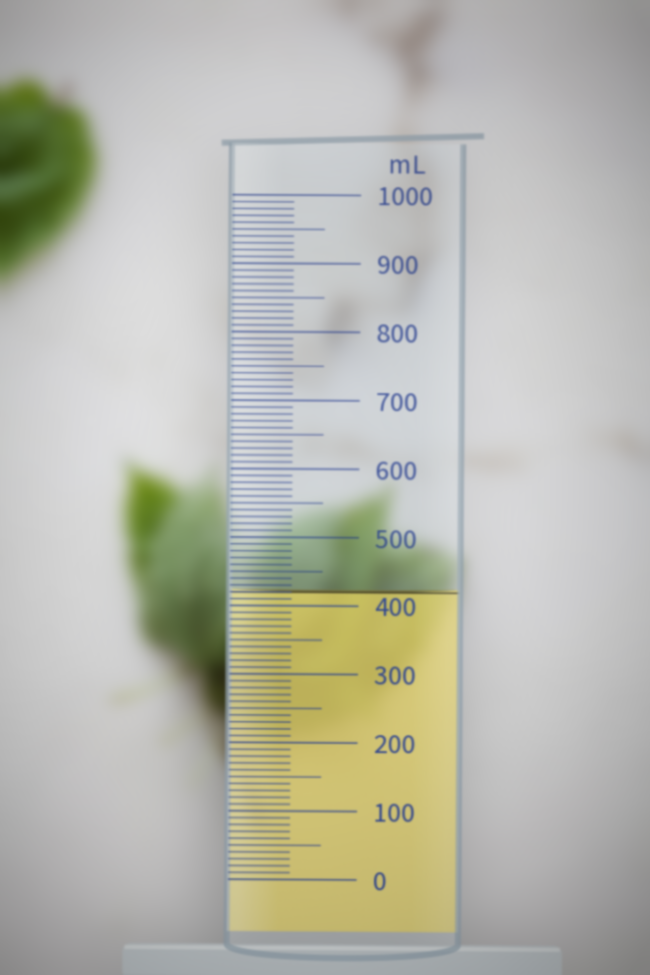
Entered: 420 mL
